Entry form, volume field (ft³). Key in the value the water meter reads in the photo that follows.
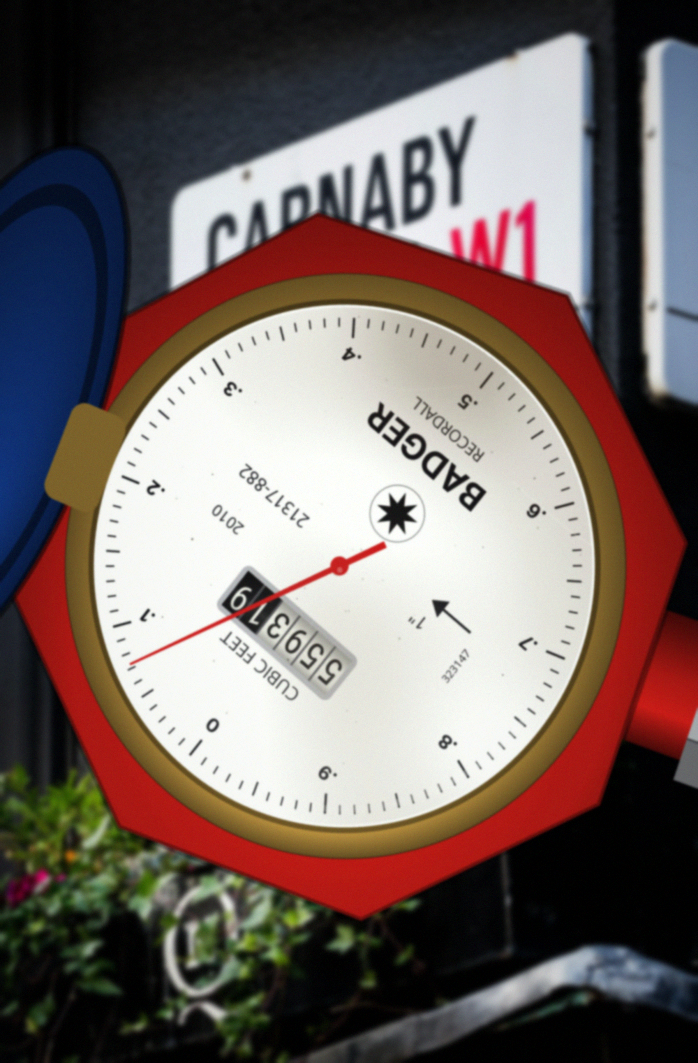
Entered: 559319.07 ft³
